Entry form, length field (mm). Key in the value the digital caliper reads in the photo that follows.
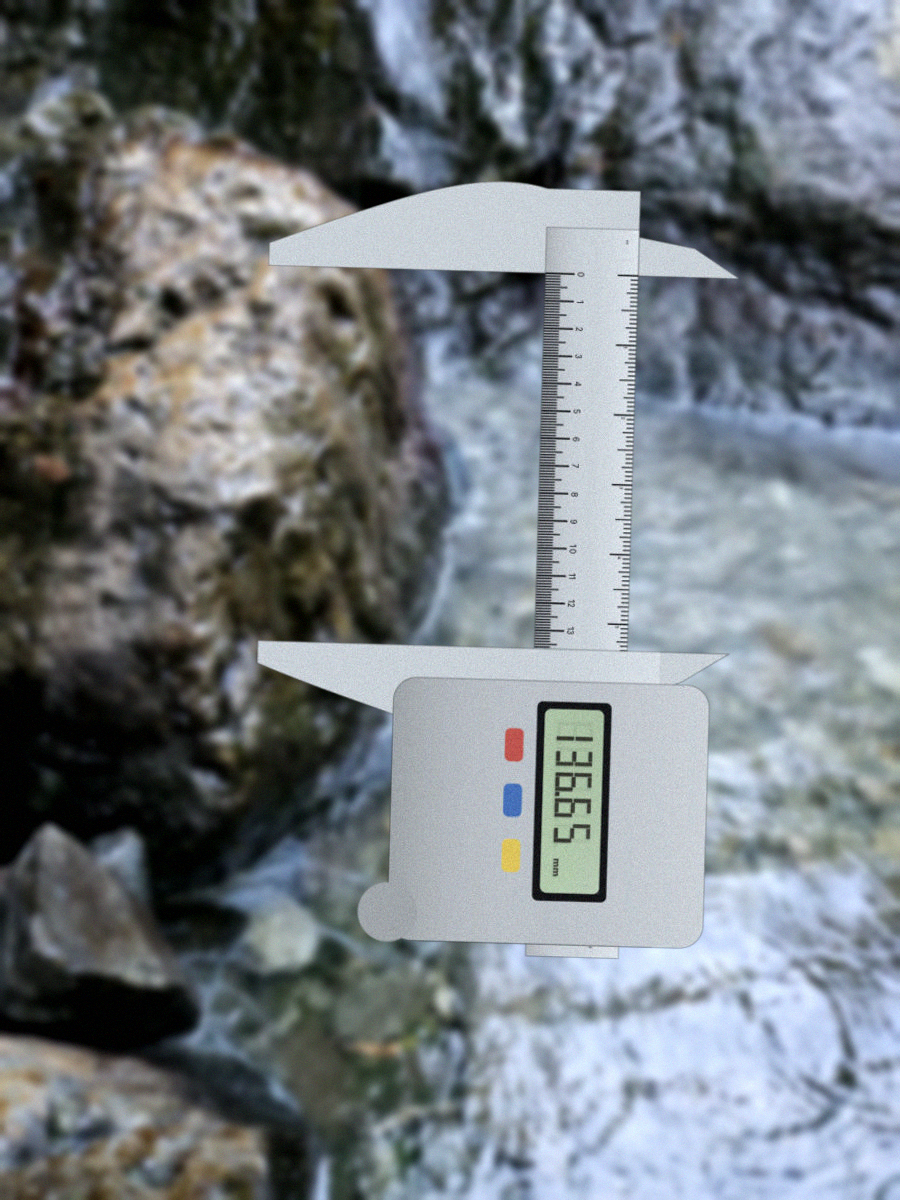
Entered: 136.65 mm
